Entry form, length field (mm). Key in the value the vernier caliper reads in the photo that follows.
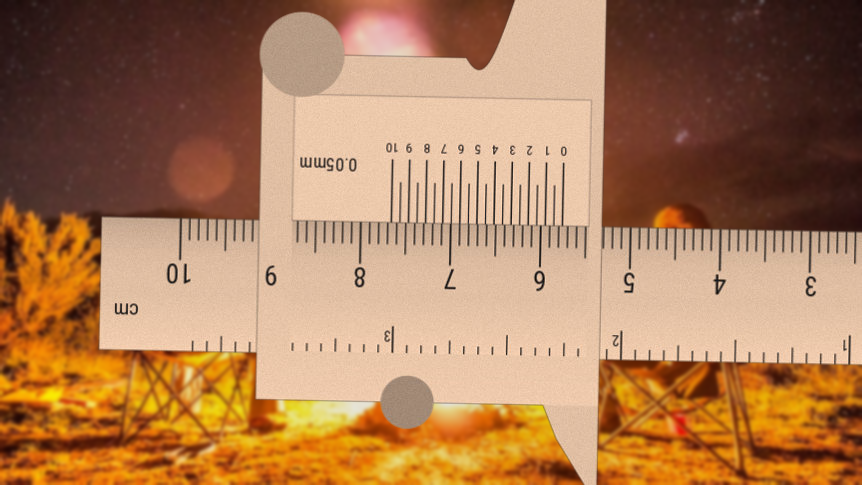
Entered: 57.6 mm
